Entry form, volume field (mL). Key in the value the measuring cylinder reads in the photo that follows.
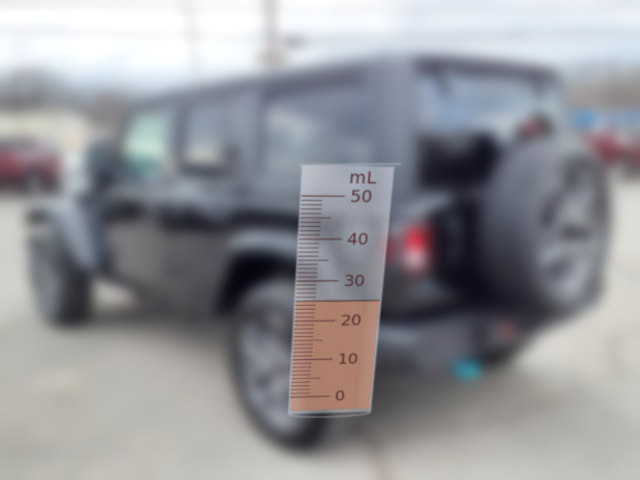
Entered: 25 mL
